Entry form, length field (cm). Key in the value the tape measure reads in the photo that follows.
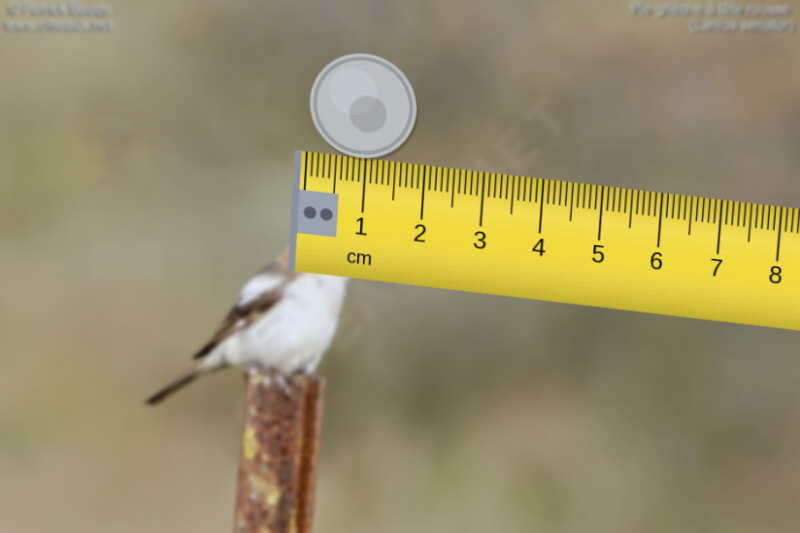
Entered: 1.8 cm
